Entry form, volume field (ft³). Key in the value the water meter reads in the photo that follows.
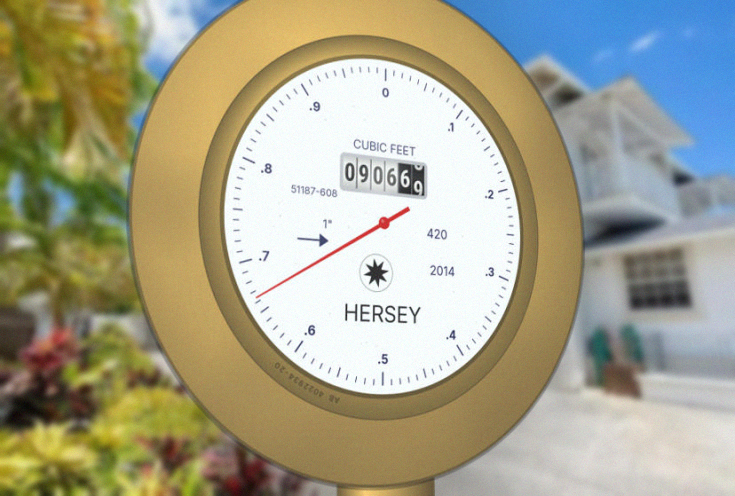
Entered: 90668.66 ft³
